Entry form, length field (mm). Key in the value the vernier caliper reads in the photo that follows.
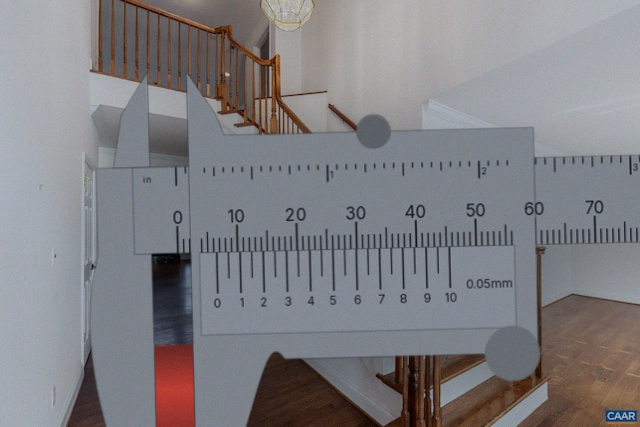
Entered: 6.5 mm
